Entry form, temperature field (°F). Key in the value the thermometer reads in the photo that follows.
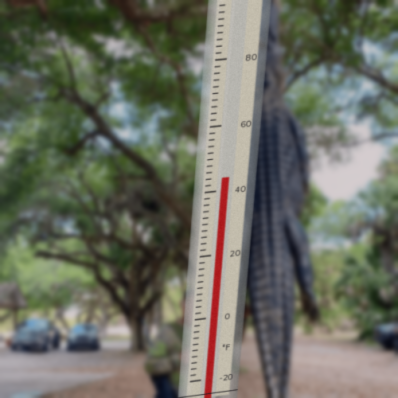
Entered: 44 °F
